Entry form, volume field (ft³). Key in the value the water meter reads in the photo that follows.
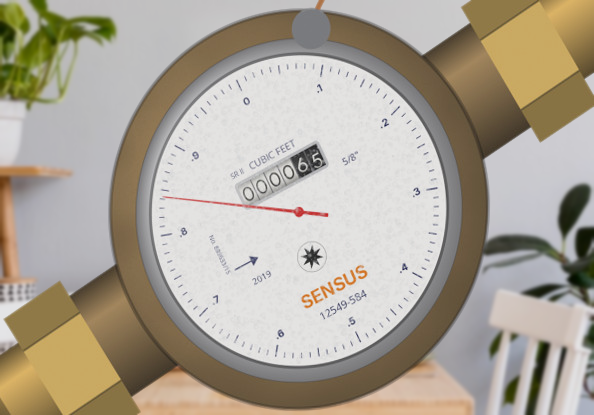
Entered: 64.84 ft³
